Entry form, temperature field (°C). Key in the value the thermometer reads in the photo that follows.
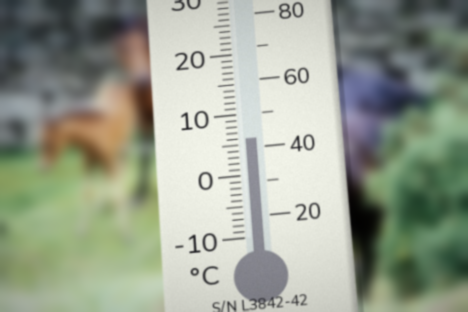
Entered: 6 °C
